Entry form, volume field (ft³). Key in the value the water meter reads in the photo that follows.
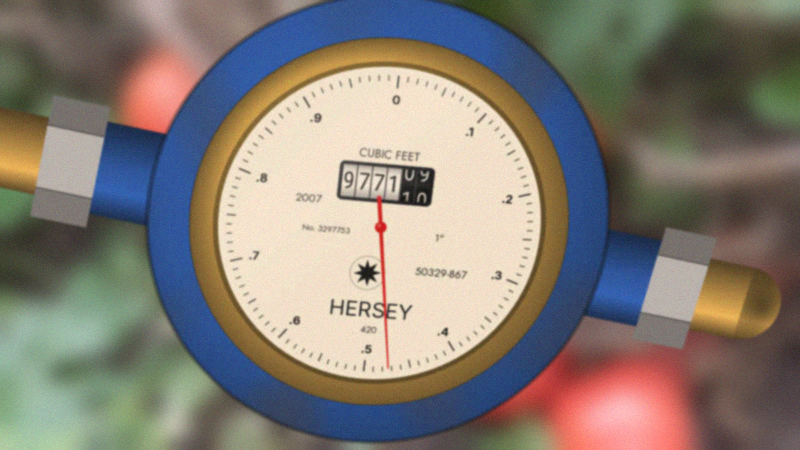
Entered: 977109.47 ft³
